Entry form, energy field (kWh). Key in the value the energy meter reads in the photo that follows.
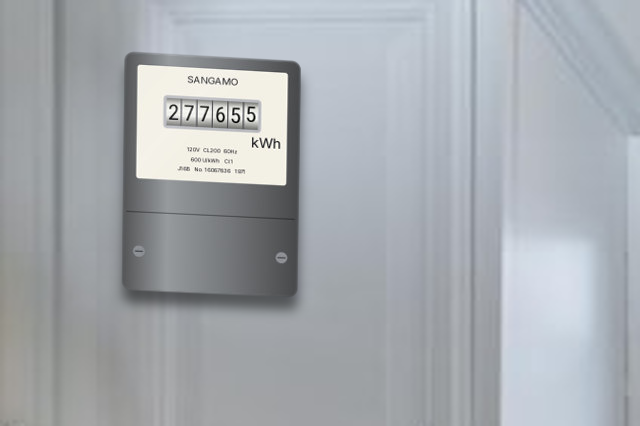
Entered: 277655 kWh
